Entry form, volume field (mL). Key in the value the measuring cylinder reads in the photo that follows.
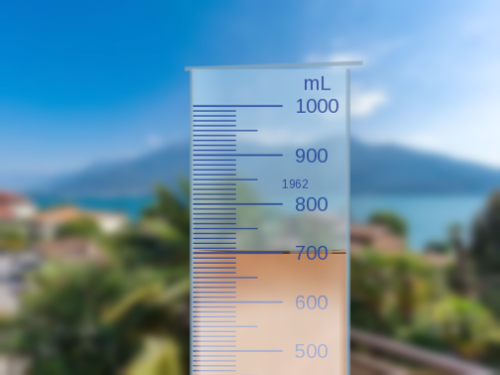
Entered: 700 mL
